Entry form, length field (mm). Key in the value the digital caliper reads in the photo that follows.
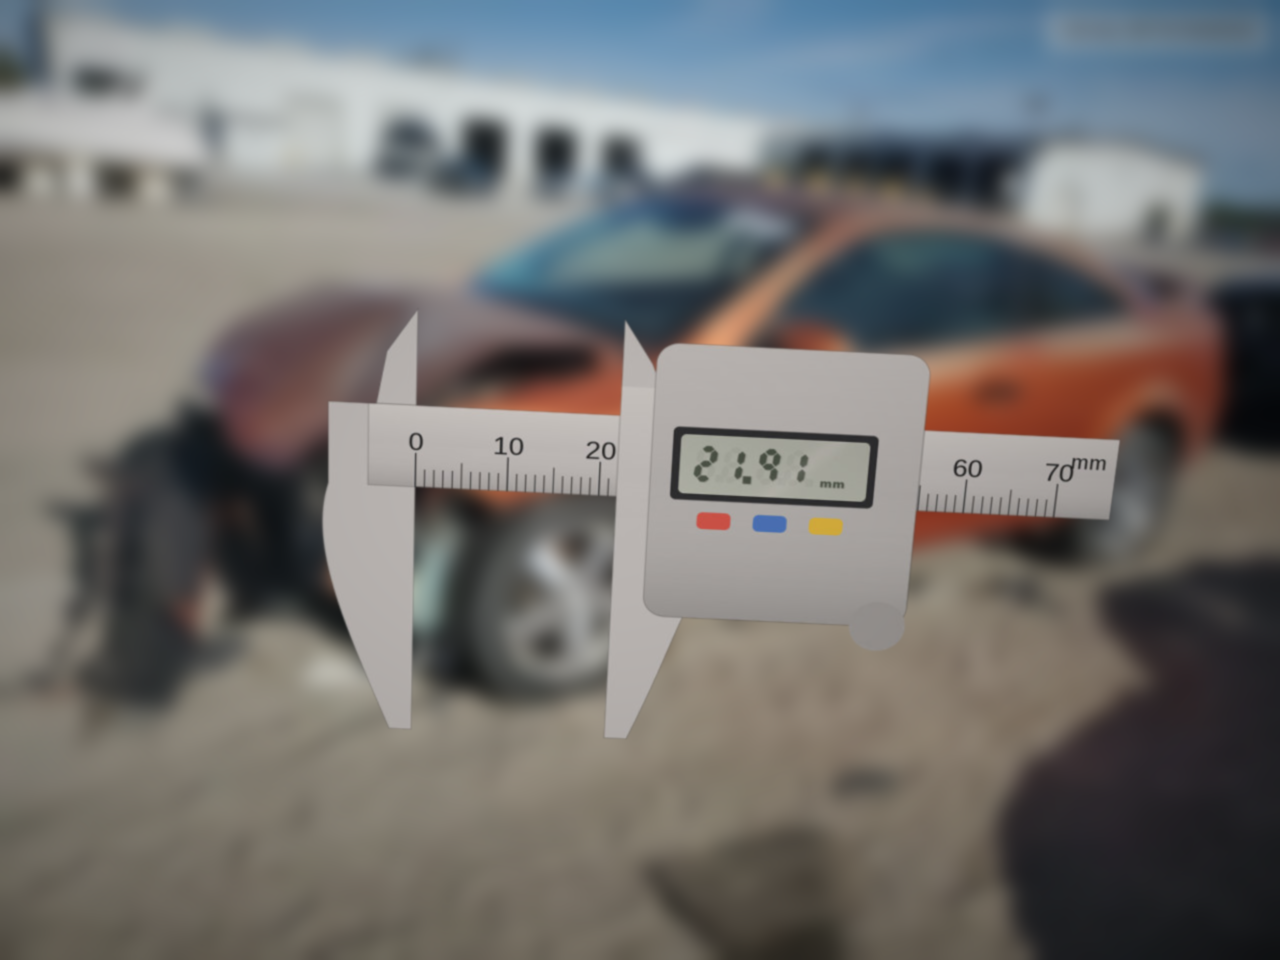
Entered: 21.91 mm
